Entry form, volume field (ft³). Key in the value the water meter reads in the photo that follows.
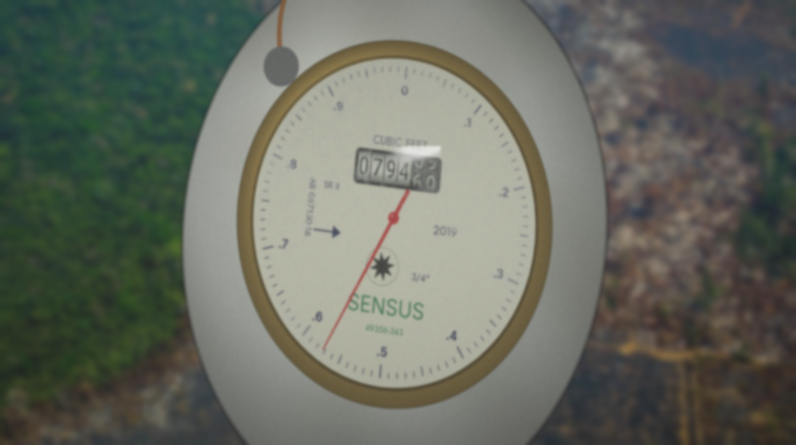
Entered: 79459.57 ft³
